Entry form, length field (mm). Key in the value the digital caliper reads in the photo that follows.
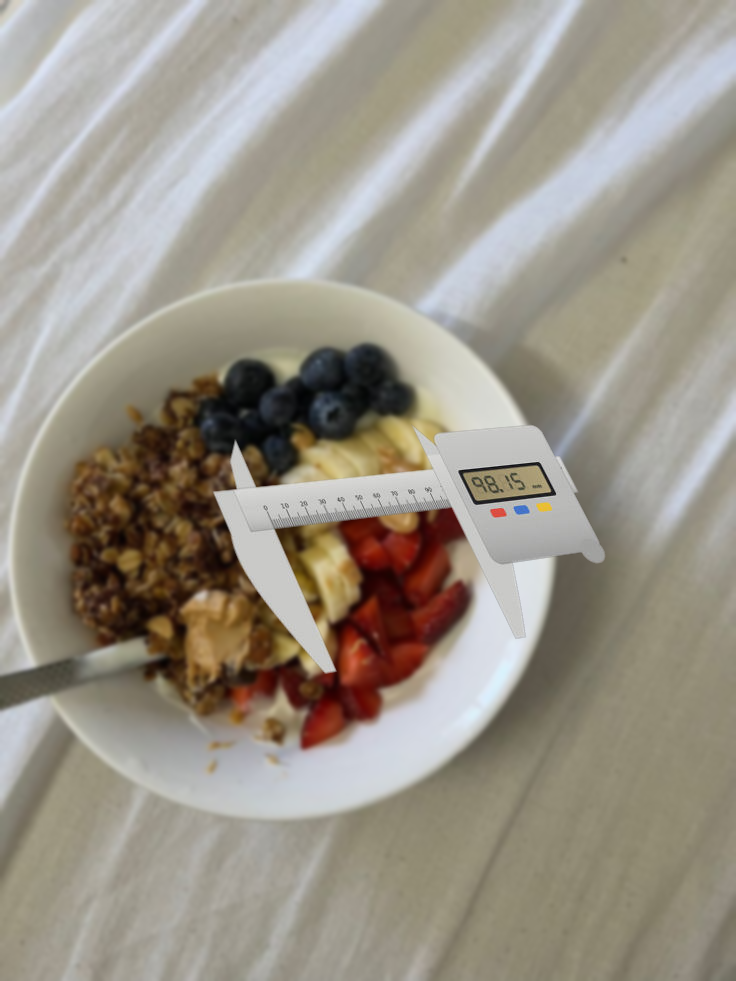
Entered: 98.15 mm
